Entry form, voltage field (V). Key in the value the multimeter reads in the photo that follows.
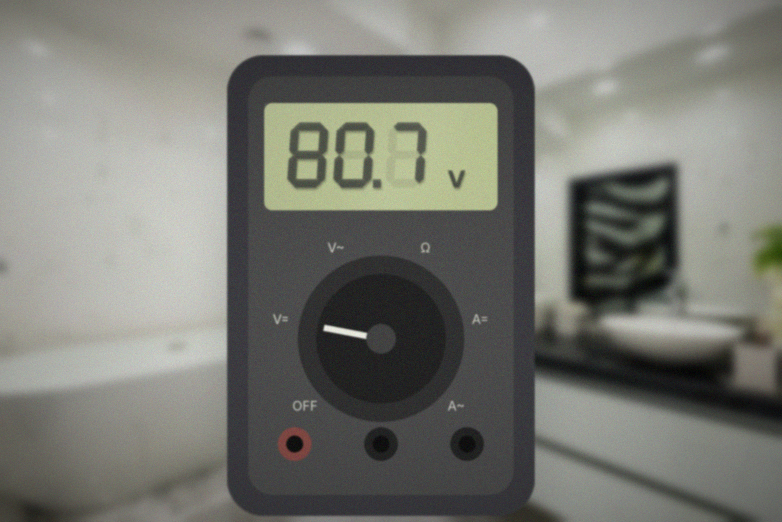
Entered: 80.7 V
